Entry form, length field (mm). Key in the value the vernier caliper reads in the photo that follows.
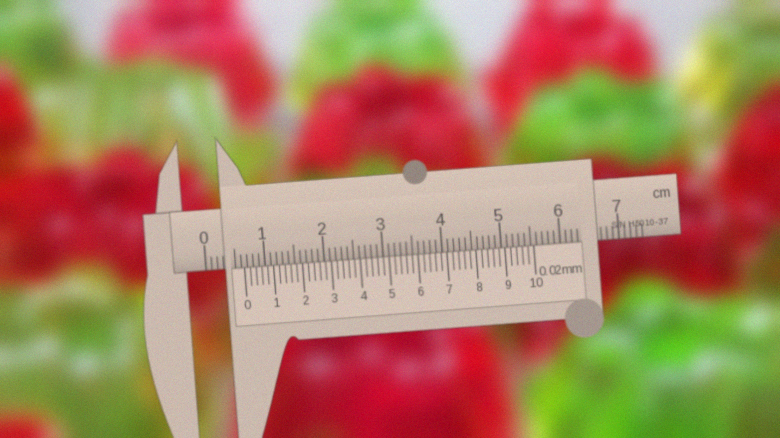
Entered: 6.5 mm
